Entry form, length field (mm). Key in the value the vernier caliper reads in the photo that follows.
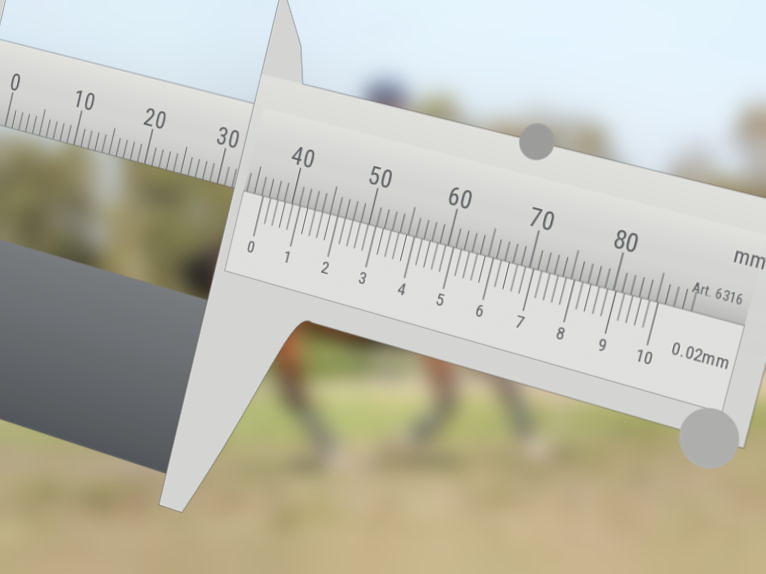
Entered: 36.2 mm
